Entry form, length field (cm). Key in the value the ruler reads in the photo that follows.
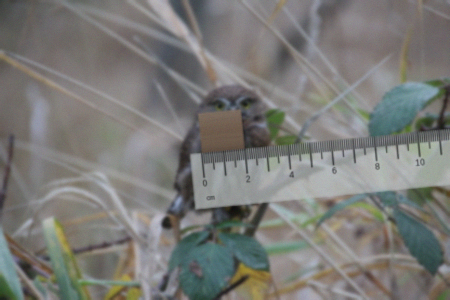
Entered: 2 cm
